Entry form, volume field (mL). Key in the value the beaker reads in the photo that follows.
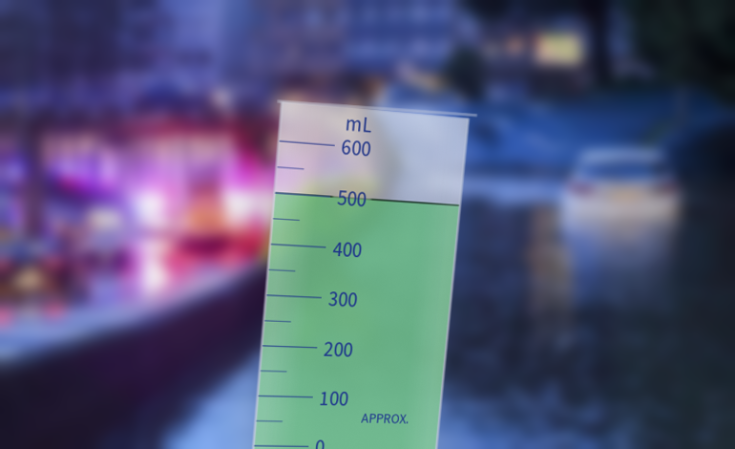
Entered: 500 mL
